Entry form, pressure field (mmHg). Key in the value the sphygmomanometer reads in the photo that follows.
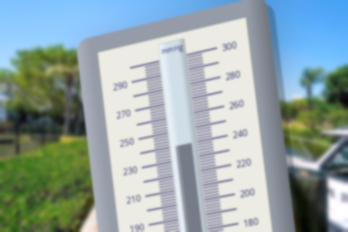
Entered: 240 mmHg
